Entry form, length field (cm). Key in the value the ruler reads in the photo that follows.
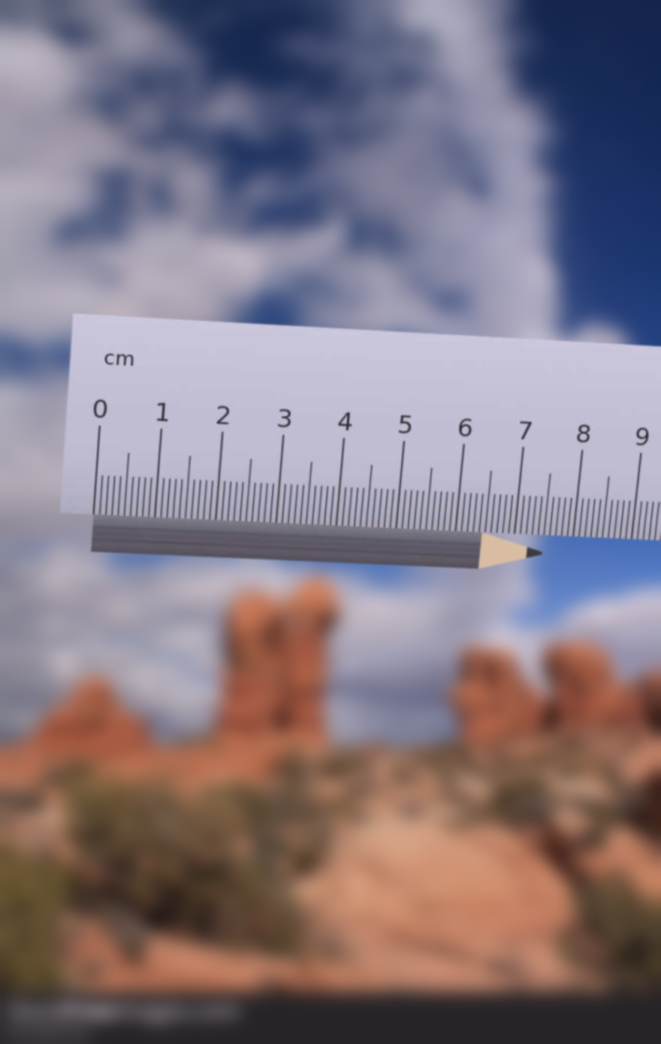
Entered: 7.5 cm
